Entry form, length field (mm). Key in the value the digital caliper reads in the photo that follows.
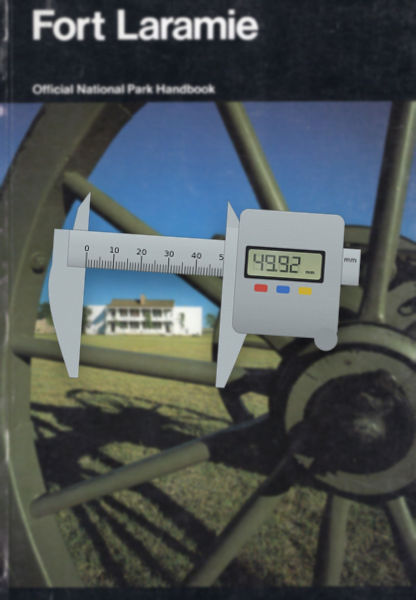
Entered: 49.92 mm
